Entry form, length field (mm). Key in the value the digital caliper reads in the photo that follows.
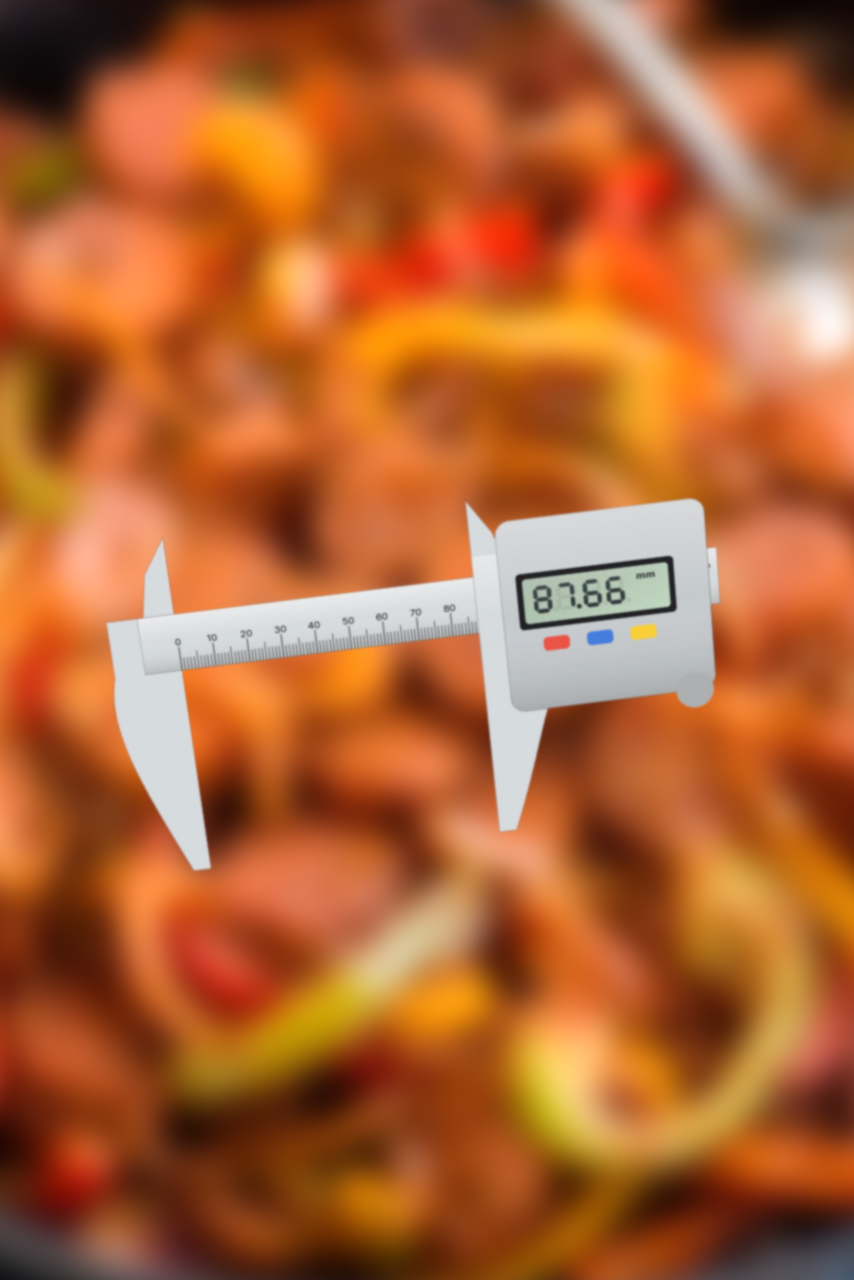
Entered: 87.66 mm
